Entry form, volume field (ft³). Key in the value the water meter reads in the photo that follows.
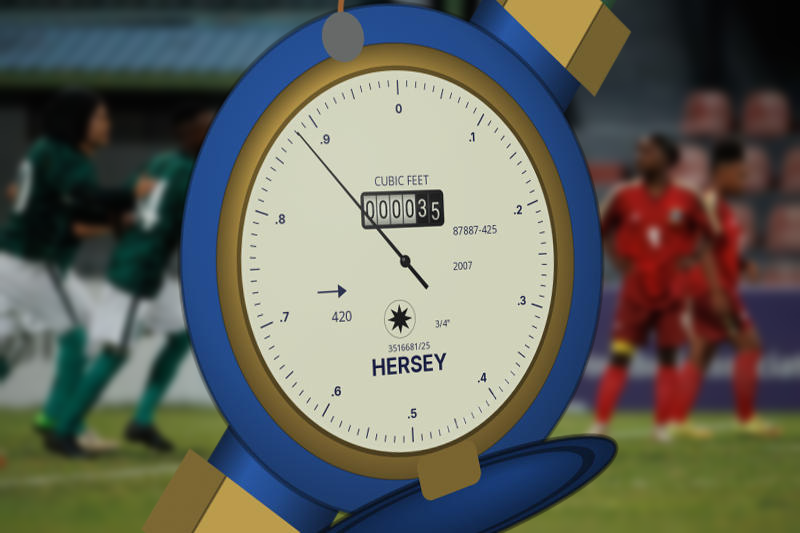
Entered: 34.88 ft³
